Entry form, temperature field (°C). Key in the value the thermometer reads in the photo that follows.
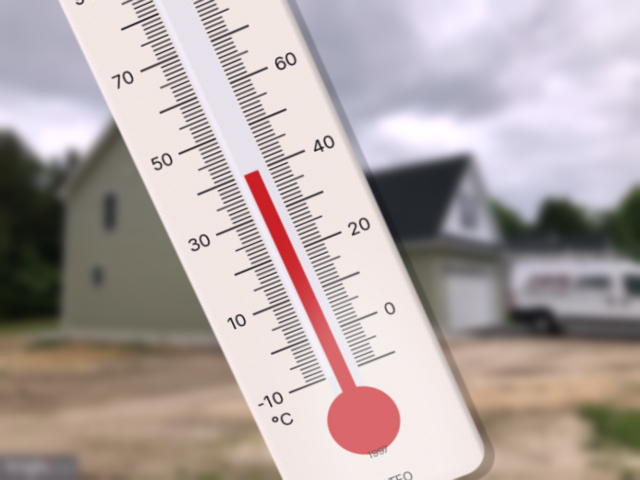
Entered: 40 °C
